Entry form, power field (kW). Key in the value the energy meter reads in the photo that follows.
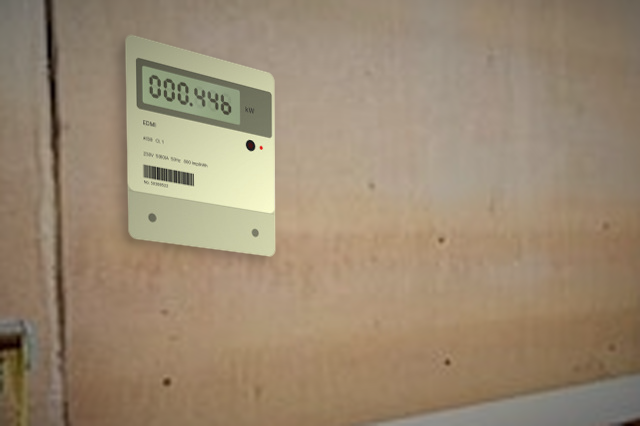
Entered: 0.446 kW
